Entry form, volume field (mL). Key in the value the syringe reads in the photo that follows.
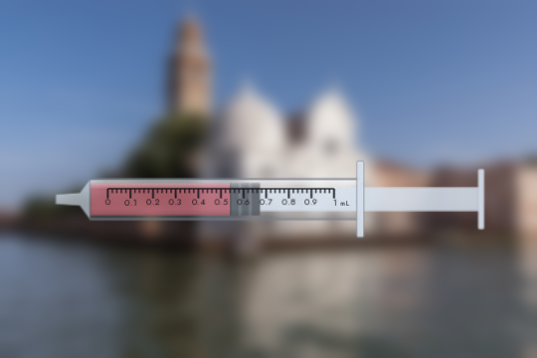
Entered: 0.54 mL
